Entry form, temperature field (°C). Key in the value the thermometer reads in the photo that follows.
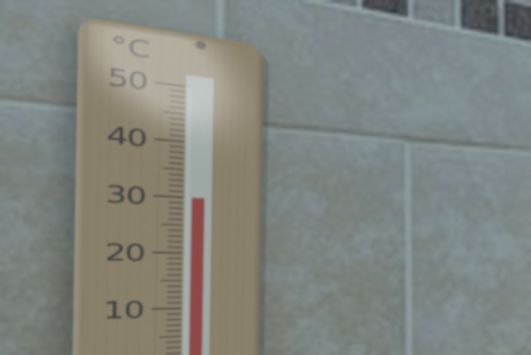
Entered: 30 °C
